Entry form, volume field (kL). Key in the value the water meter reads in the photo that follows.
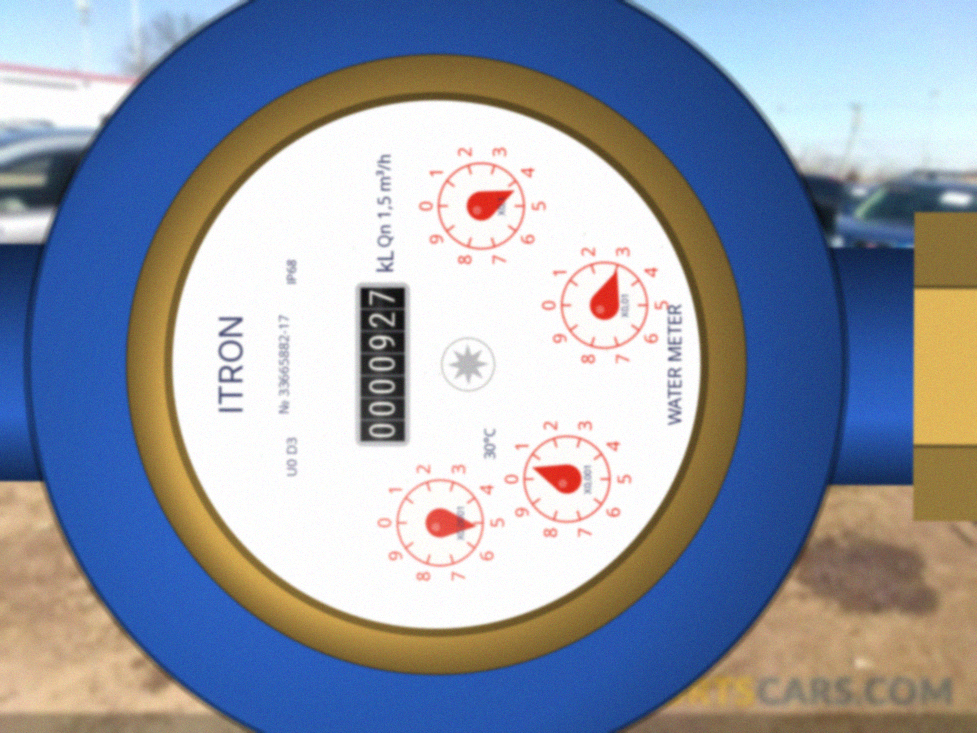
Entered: 927.4305 kL
